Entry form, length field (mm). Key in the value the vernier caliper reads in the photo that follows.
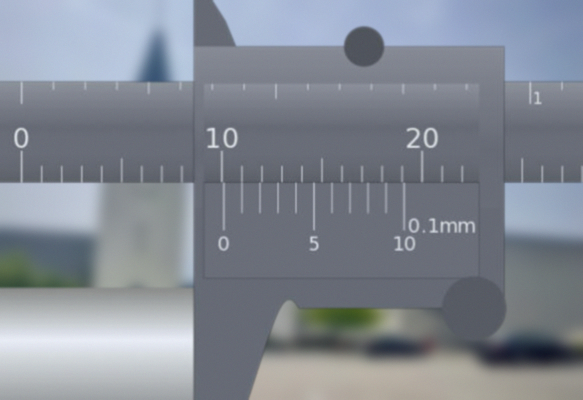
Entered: 10.1 mm
